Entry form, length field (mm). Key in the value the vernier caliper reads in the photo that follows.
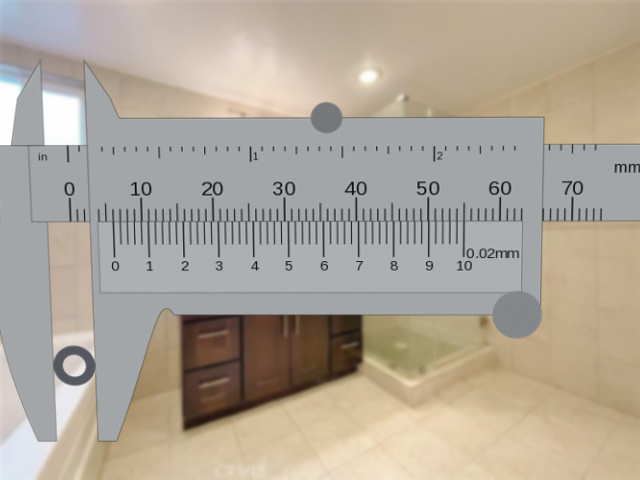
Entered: 6.0 mm
